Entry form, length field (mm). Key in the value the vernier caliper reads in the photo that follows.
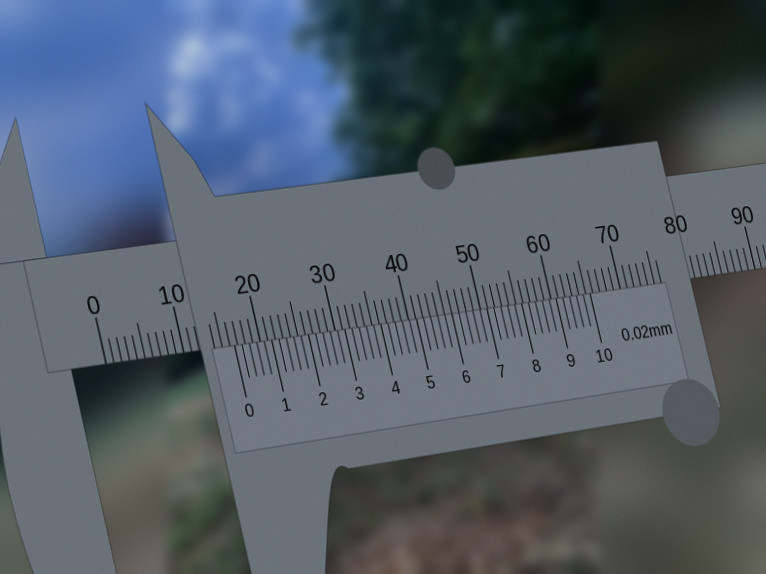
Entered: 16.6 mm
